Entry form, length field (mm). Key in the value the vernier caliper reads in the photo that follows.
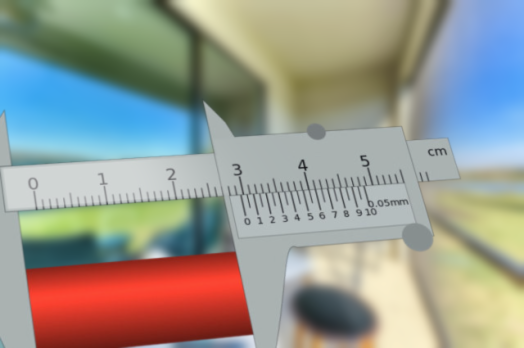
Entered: 29.6 mm
